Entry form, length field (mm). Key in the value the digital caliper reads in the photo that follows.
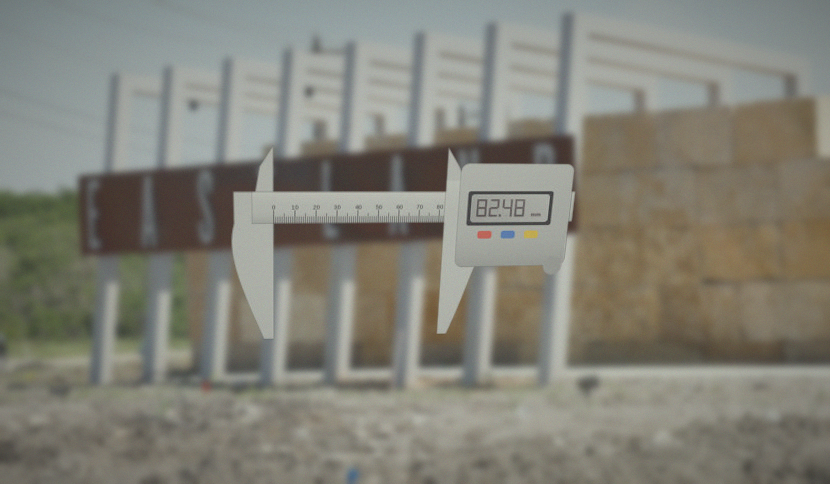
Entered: 82.48 mm
